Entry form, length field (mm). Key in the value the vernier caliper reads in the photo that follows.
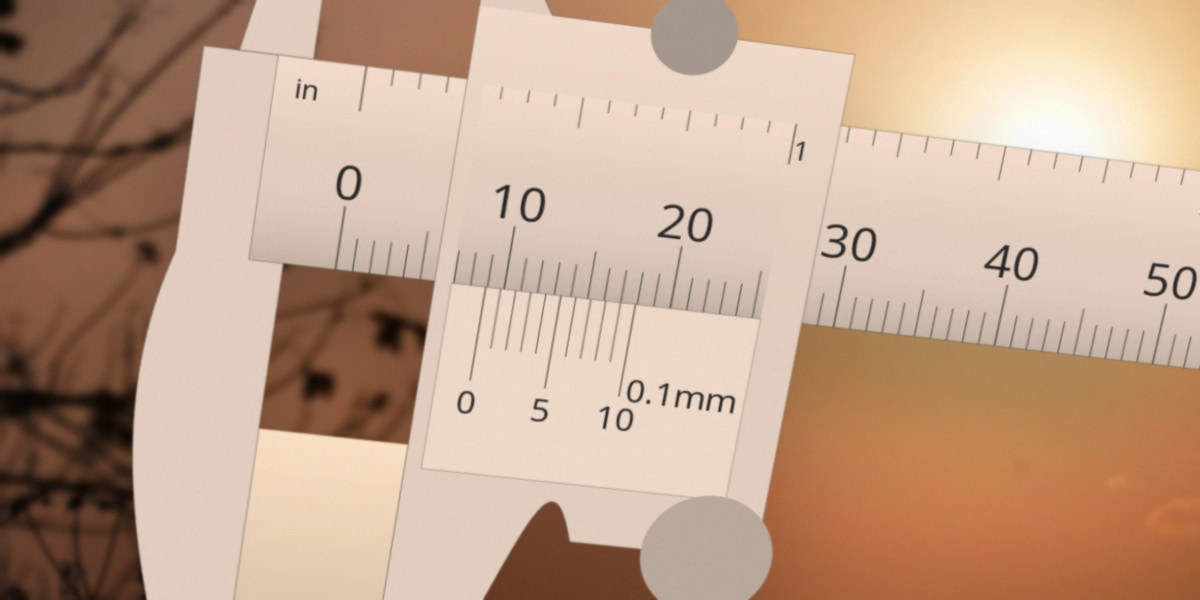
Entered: 8.9 mm
